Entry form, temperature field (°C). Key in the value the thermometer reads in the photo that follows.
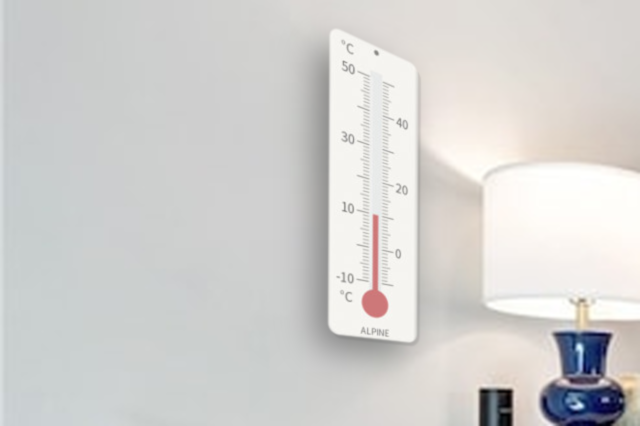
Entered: 10 °C
